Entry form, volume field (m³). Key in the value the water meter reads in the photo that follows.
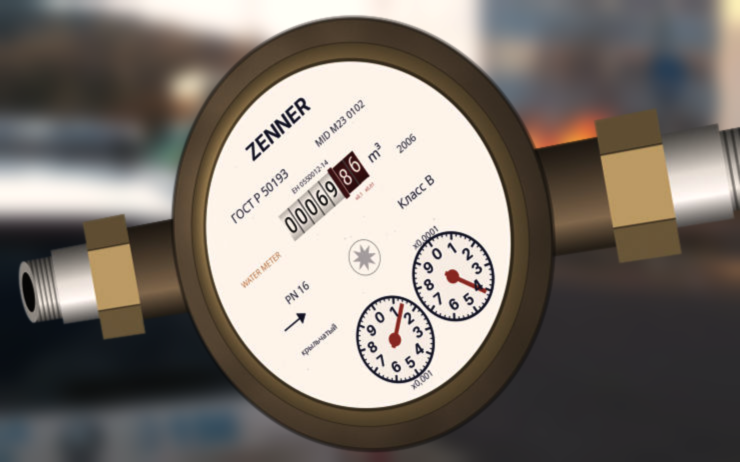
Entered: 69.8614 m³
